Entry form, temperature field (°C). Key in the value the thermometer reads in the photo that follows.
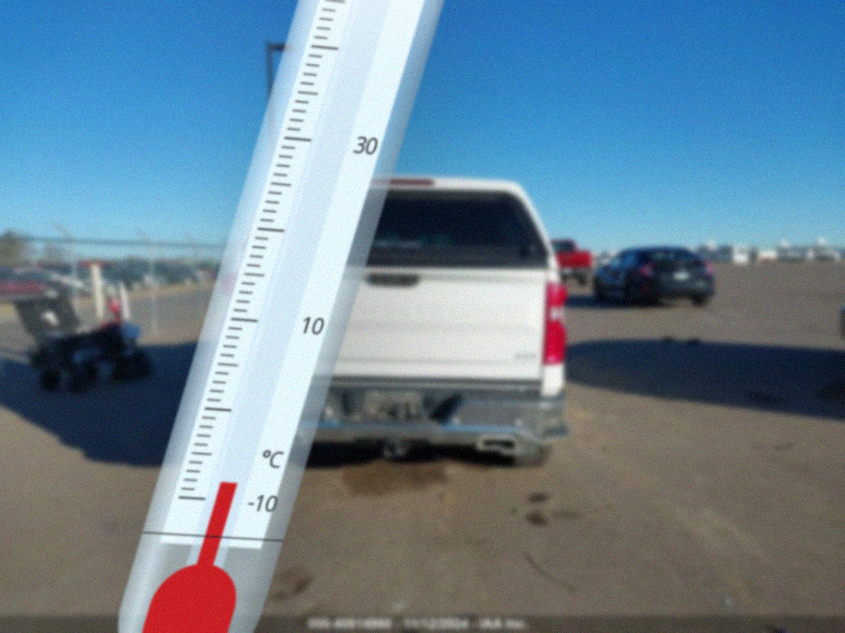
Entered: -8 °C
